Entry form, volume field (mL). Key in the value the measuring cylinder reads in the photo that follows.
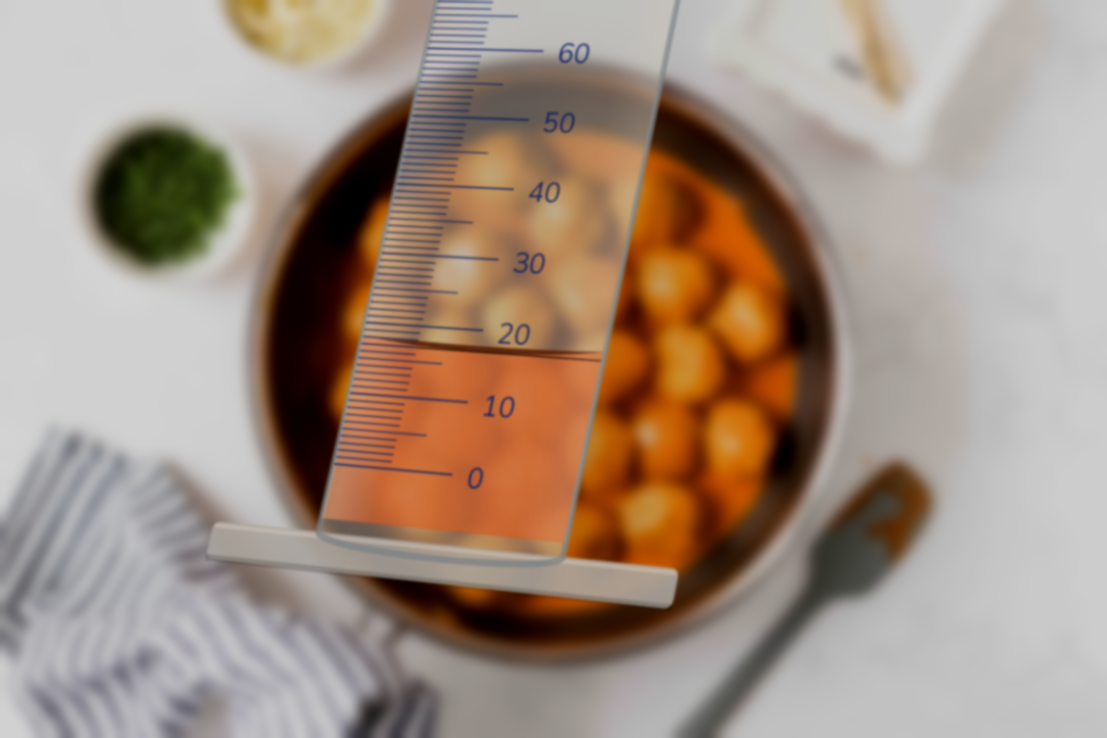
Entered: 17 mL
